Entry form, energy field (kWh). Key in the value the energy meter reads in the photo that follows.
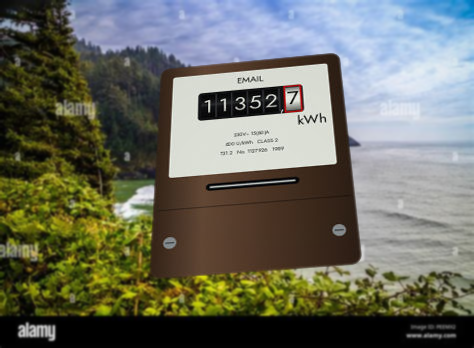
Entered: 11352.7 kWh
